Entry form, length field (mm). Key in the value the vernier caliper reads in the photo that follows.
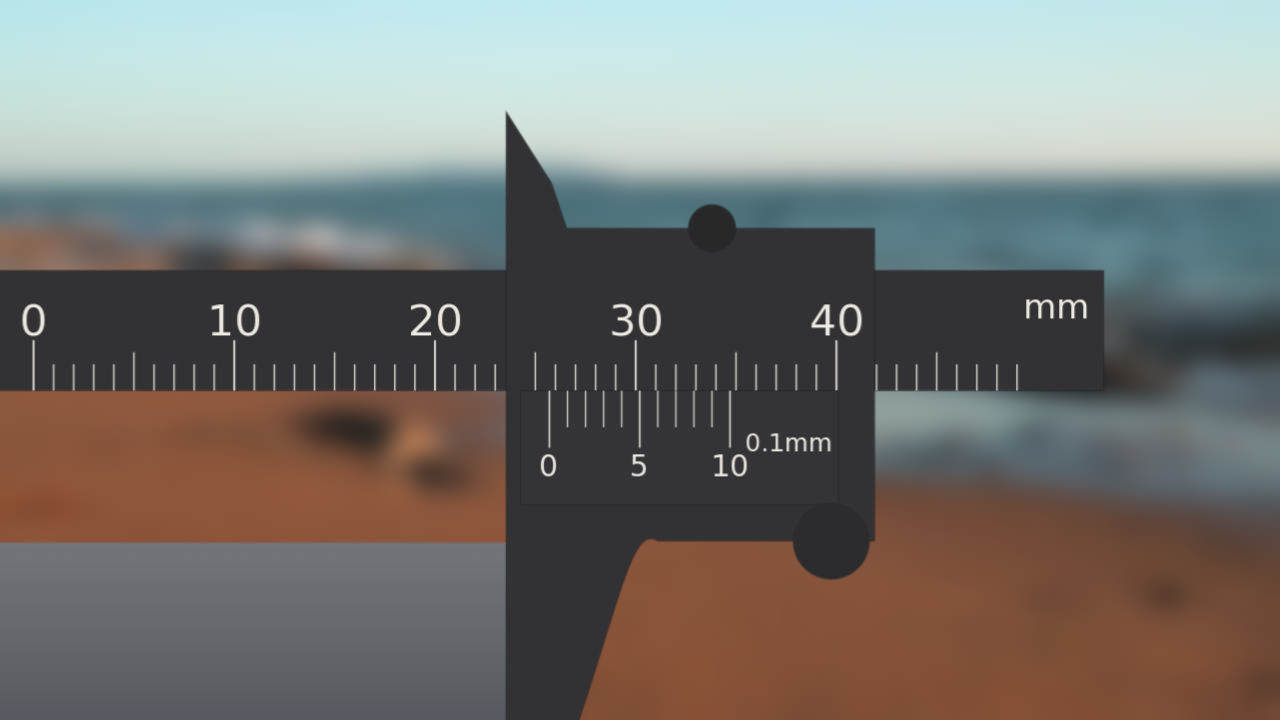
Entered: 25.7 mm
